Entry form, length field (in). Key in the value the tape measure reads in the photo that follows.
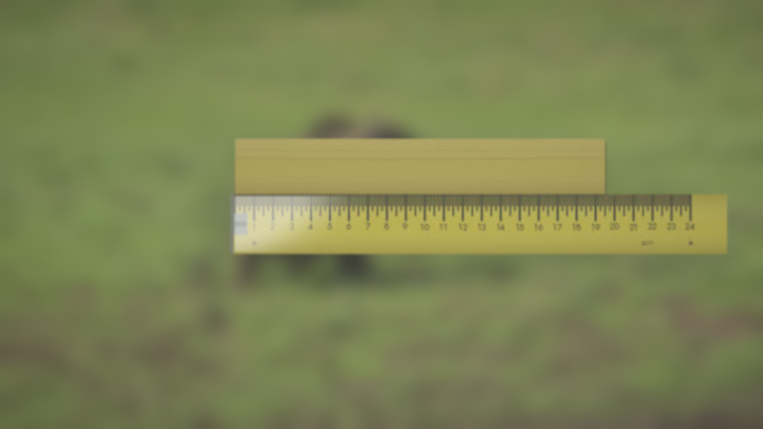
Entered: 19.5 in
